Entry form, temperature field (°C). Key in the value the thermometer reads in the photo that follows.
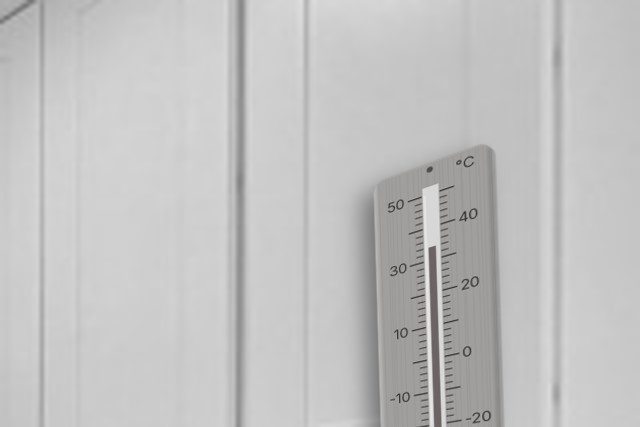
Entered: 34 °C
